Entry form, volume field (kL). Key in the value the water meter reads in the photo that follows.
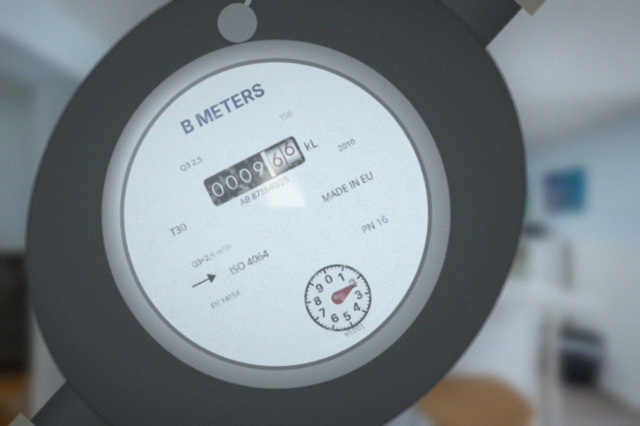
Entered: 9.662 kL
